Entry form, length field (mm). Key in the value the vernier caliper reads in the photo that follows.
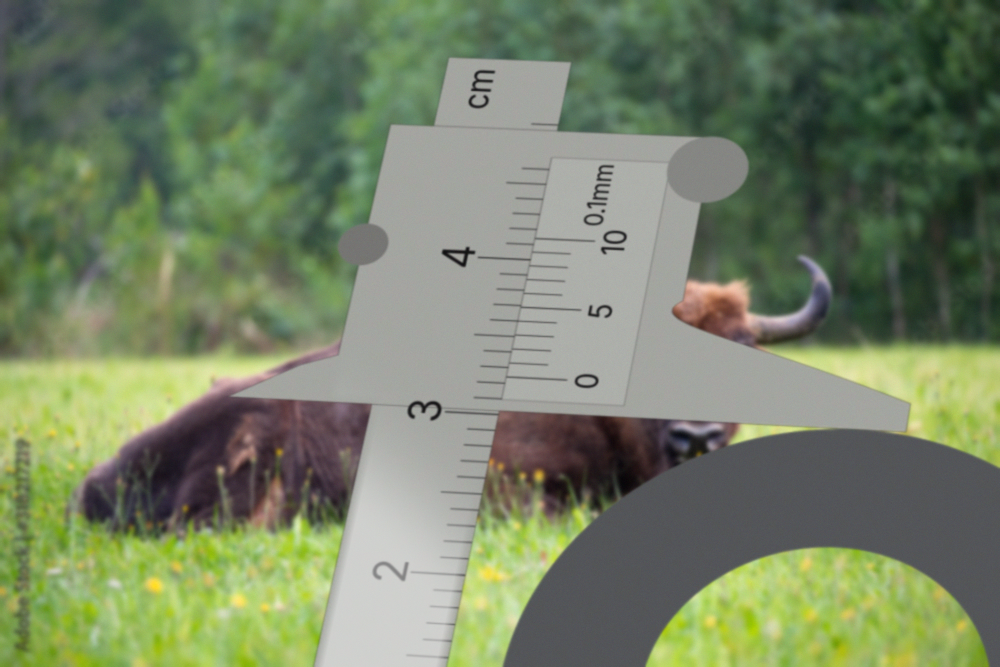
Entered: 32.4 mm
